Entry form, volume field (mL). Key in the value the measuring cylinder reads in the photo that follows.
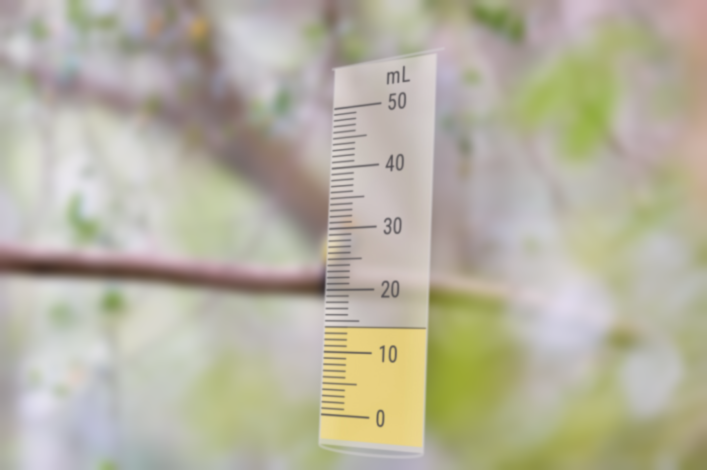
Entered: 14 mL
